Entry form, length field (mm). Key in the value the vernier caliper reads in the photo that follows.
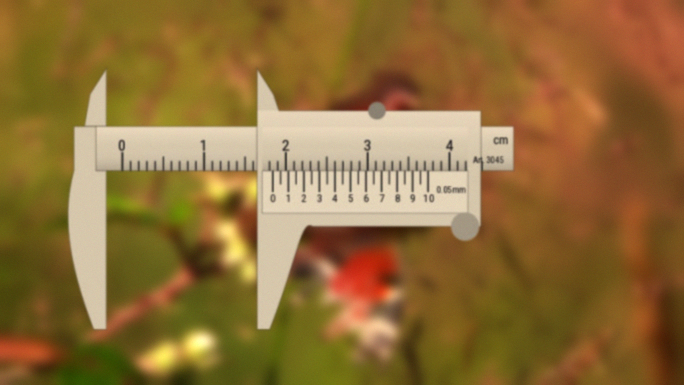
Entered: 18.4 mm
